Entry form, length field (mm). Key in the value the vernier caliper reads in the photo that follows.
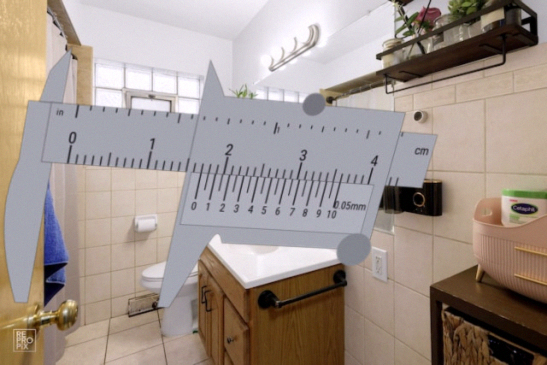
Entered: 17.0 mm
